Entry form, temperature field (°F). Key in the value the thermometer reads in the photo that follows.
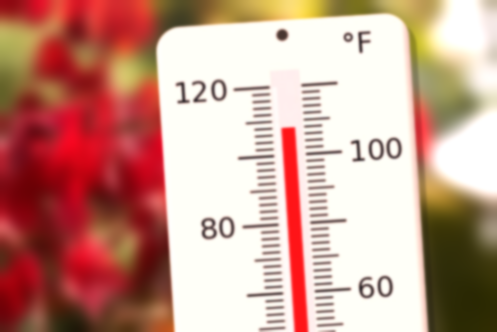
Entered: 108 °F
